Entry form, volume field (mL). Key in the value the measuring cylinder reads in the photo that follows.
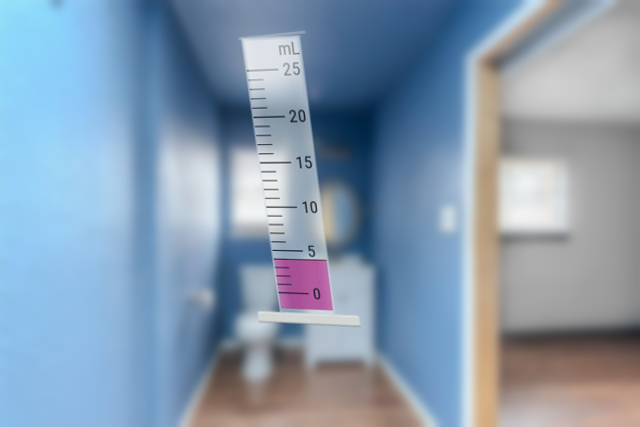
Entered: 4 mL
